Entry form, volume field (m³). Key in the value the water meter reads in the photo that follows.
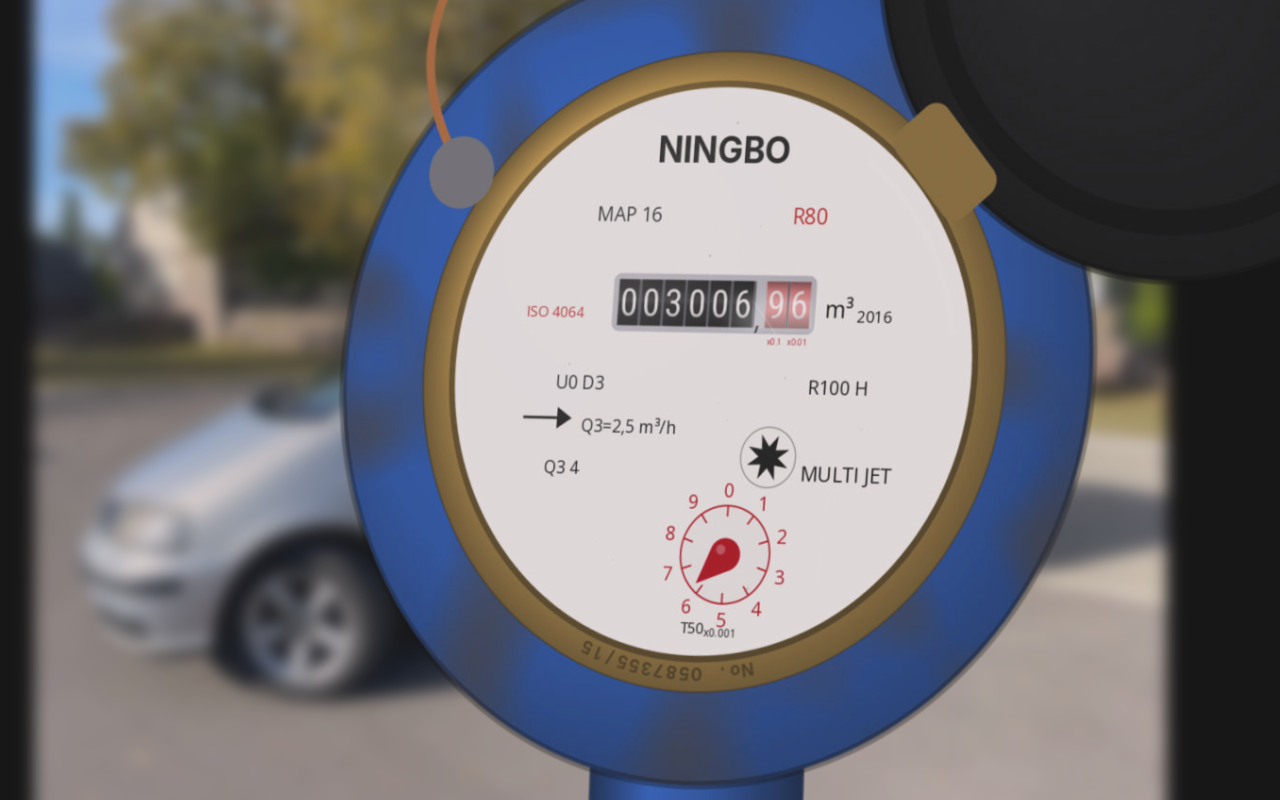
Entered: 3006.966 m³
